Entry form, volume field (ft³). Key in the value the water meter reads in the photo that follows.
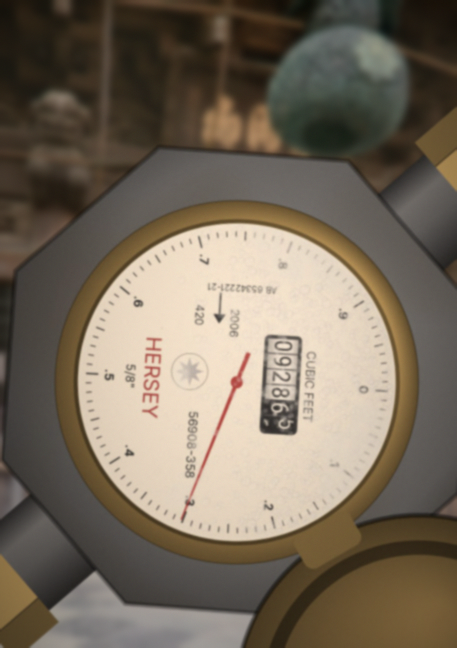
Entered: 92865.30 ft³
